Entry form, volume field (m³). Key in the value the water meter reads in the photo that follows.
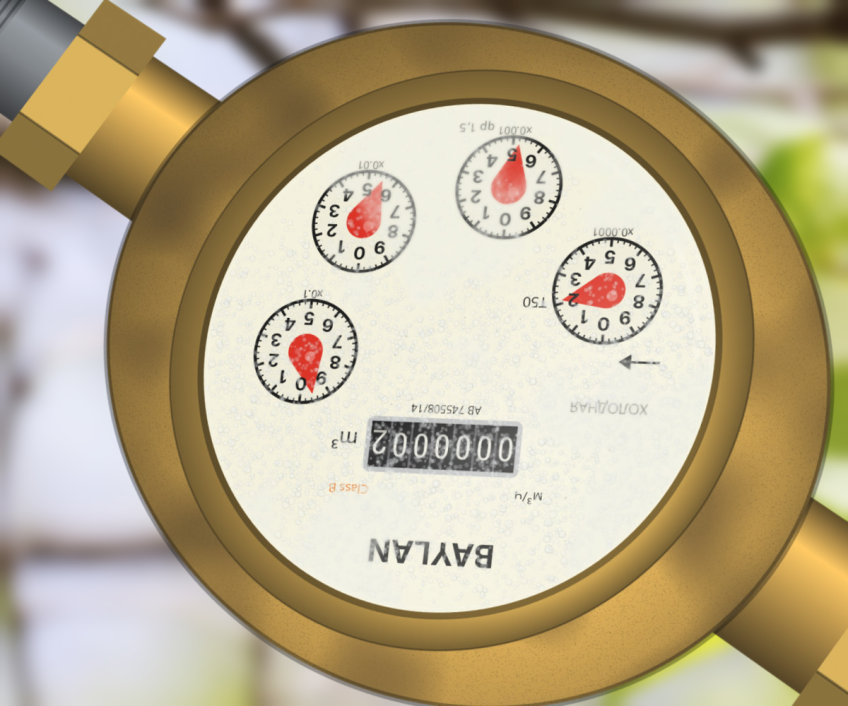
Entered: 1.9552 m³
